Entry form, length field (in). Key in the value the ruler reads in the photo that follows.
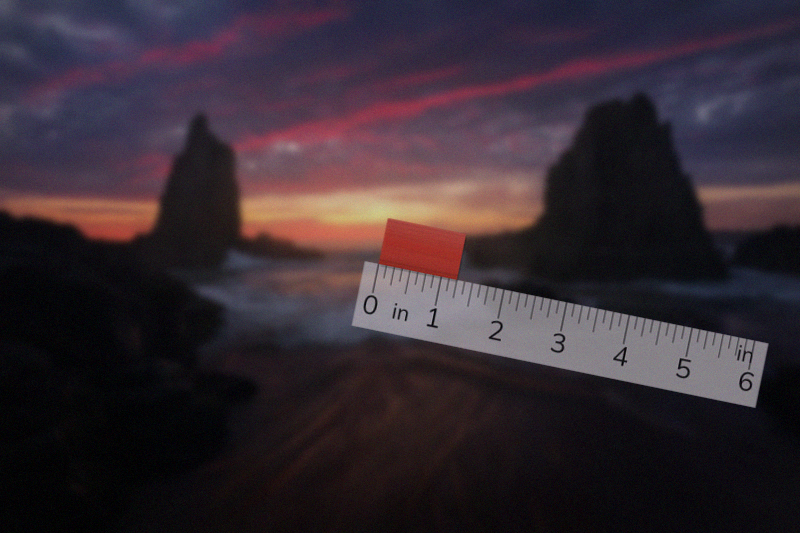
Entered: 1.25 in
